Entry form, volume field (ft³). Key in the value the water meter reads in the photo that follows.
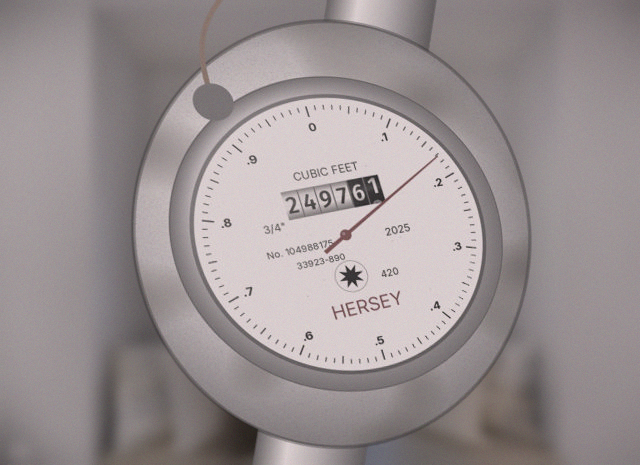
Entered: 249761.17 ft³
